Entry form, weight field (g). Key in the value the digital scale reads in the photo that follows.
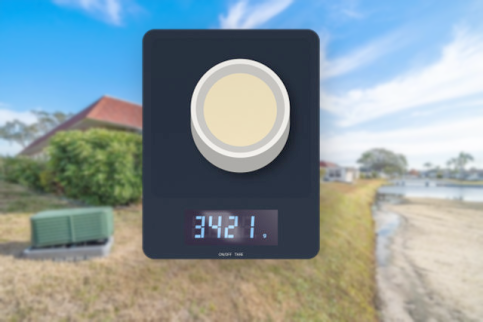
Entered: 3421 g
